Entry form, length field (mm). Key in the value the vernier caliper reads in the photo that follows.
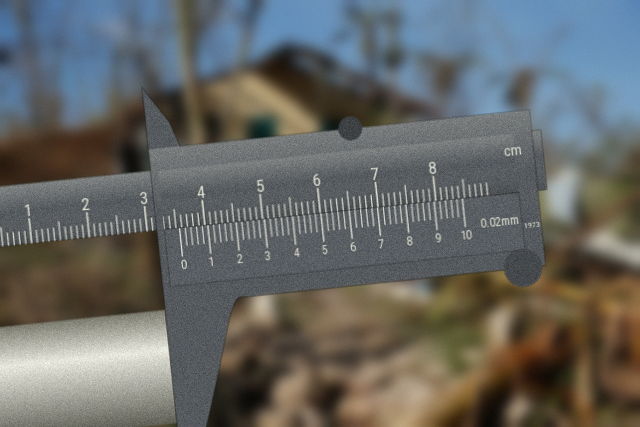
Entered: 35.6 mm
